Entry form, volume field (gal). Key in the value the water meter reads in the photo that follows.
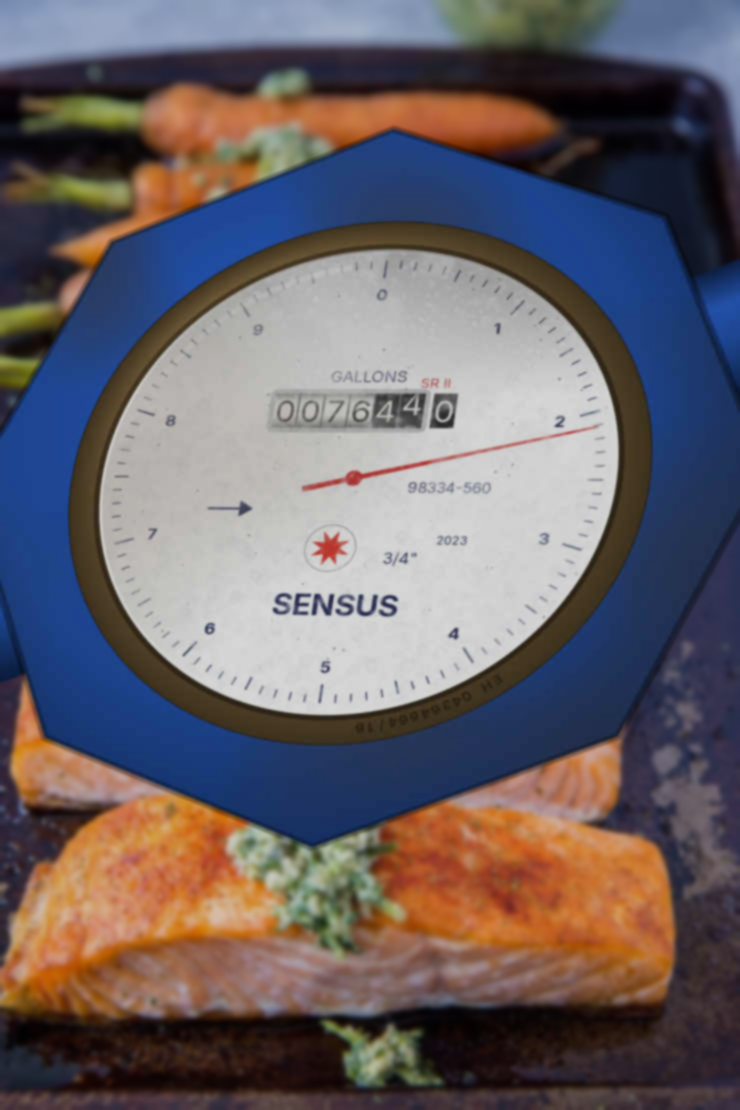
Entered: 76442.1 gal
